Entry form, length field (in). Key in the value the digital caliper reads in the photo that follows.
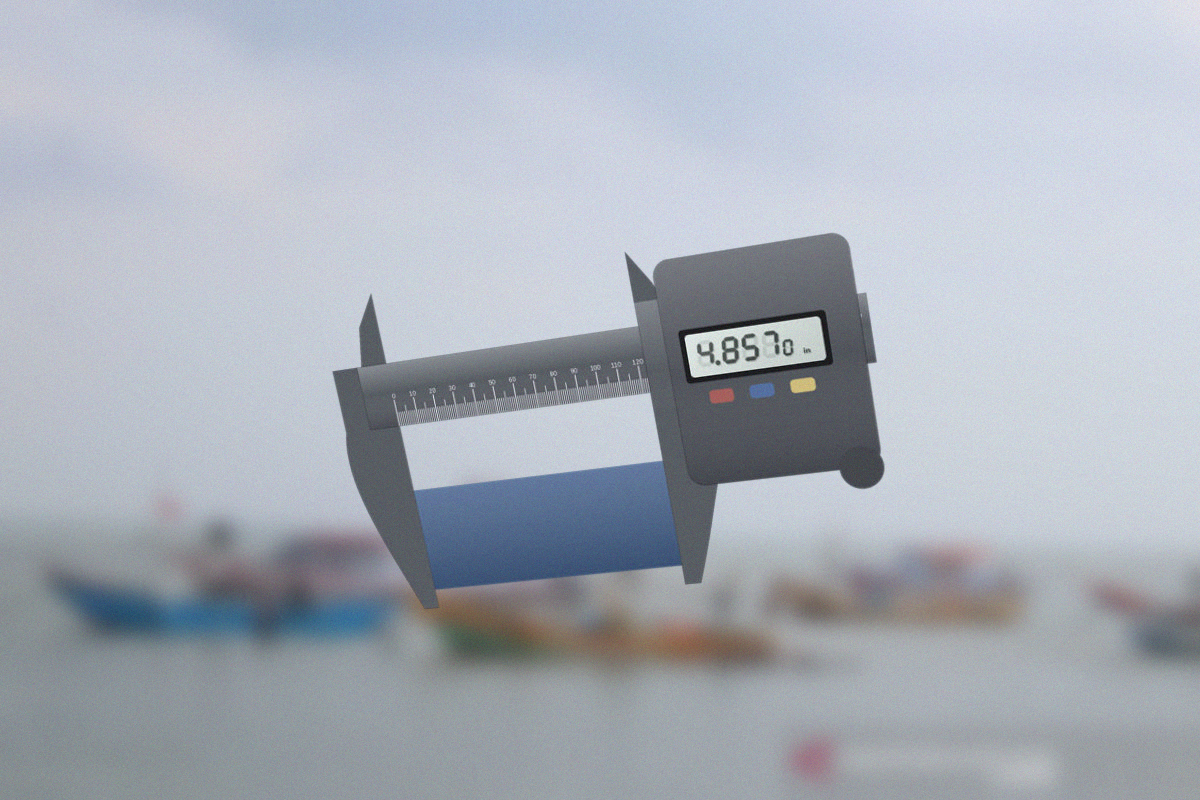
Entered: 4.8570 in
